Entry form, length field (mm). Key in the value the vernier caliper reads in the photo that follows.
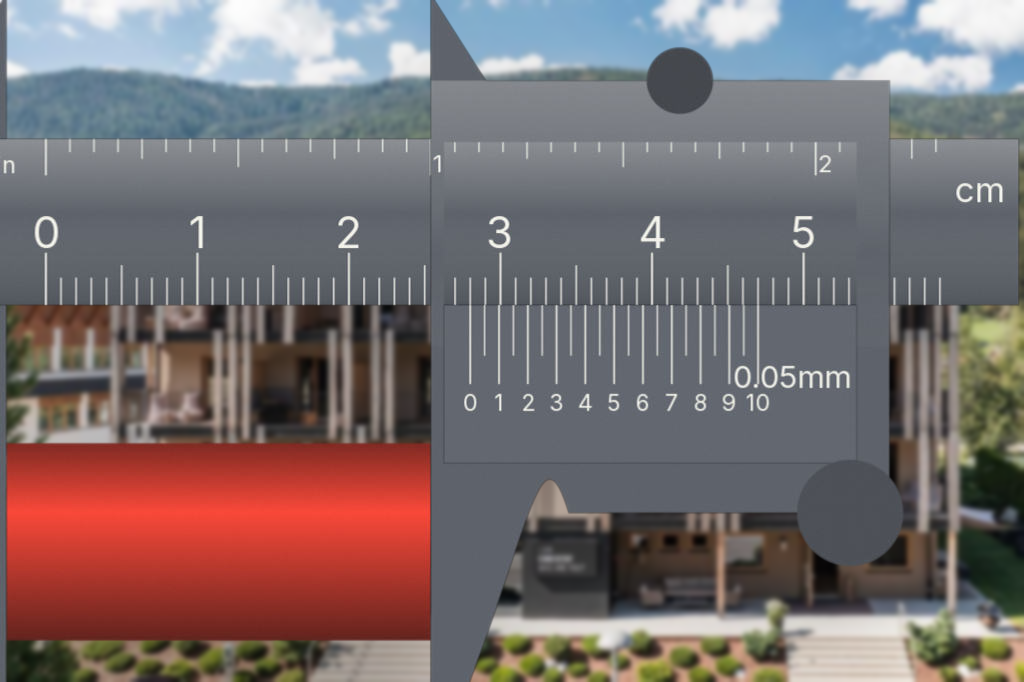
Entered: 28.0 mm
